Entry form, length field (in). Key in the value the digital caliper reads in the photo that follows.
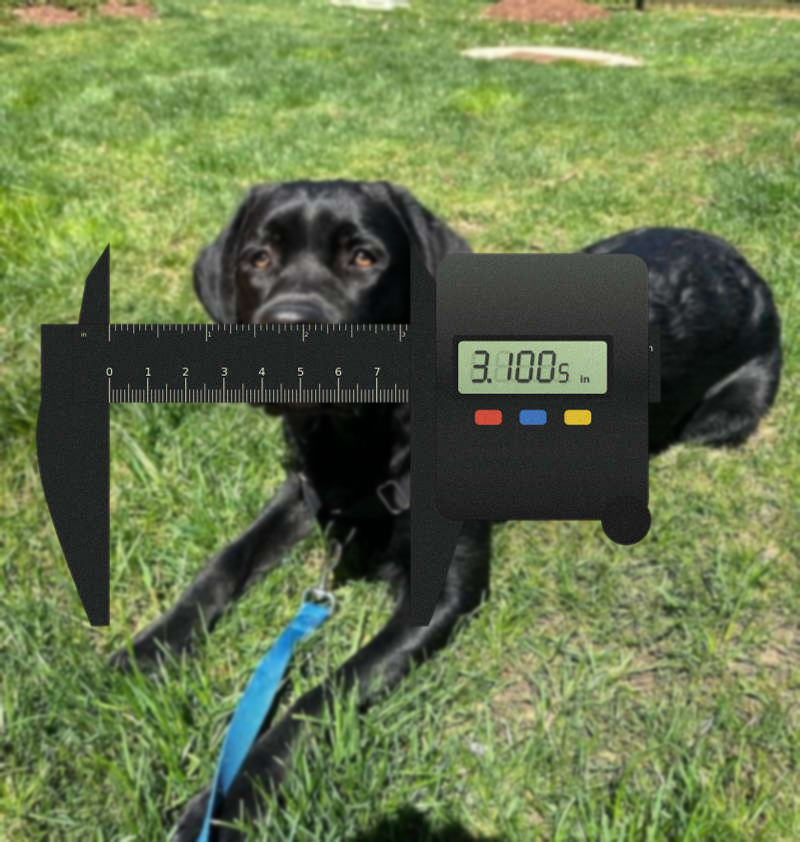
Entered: 3.1005 in
